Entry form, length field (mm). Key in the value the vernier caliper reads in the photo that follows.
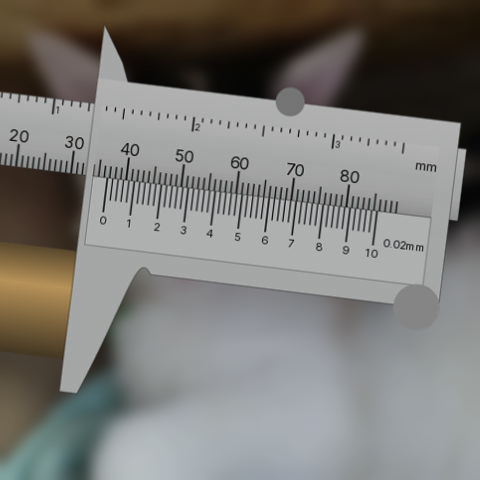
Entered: 36.6 mm
